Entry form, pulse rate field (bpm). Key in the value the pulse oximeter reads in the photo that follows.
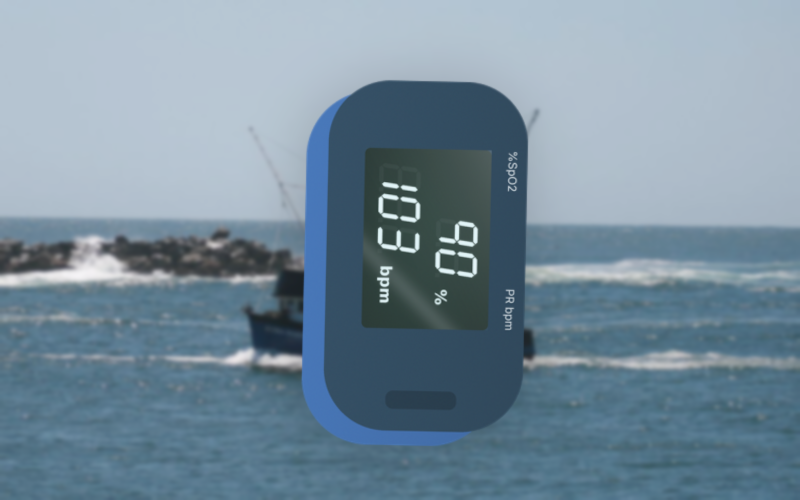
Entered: 103 bpm
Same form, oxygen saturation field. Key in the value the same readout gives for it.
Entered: 90 %
